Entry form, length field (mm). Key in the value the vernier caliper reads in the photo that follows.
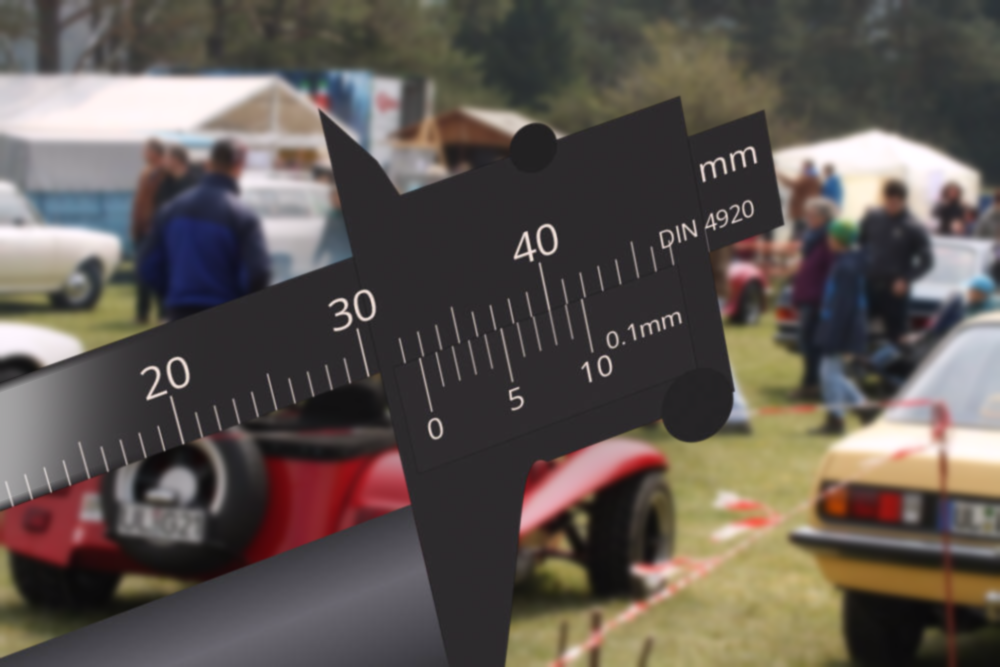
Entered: 32.8 mm
